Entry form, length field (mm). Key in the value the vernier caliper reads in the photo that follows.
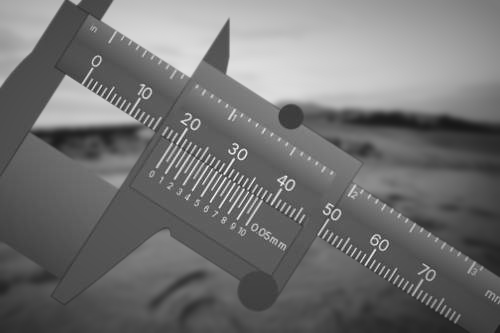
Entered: 19.2 mm
